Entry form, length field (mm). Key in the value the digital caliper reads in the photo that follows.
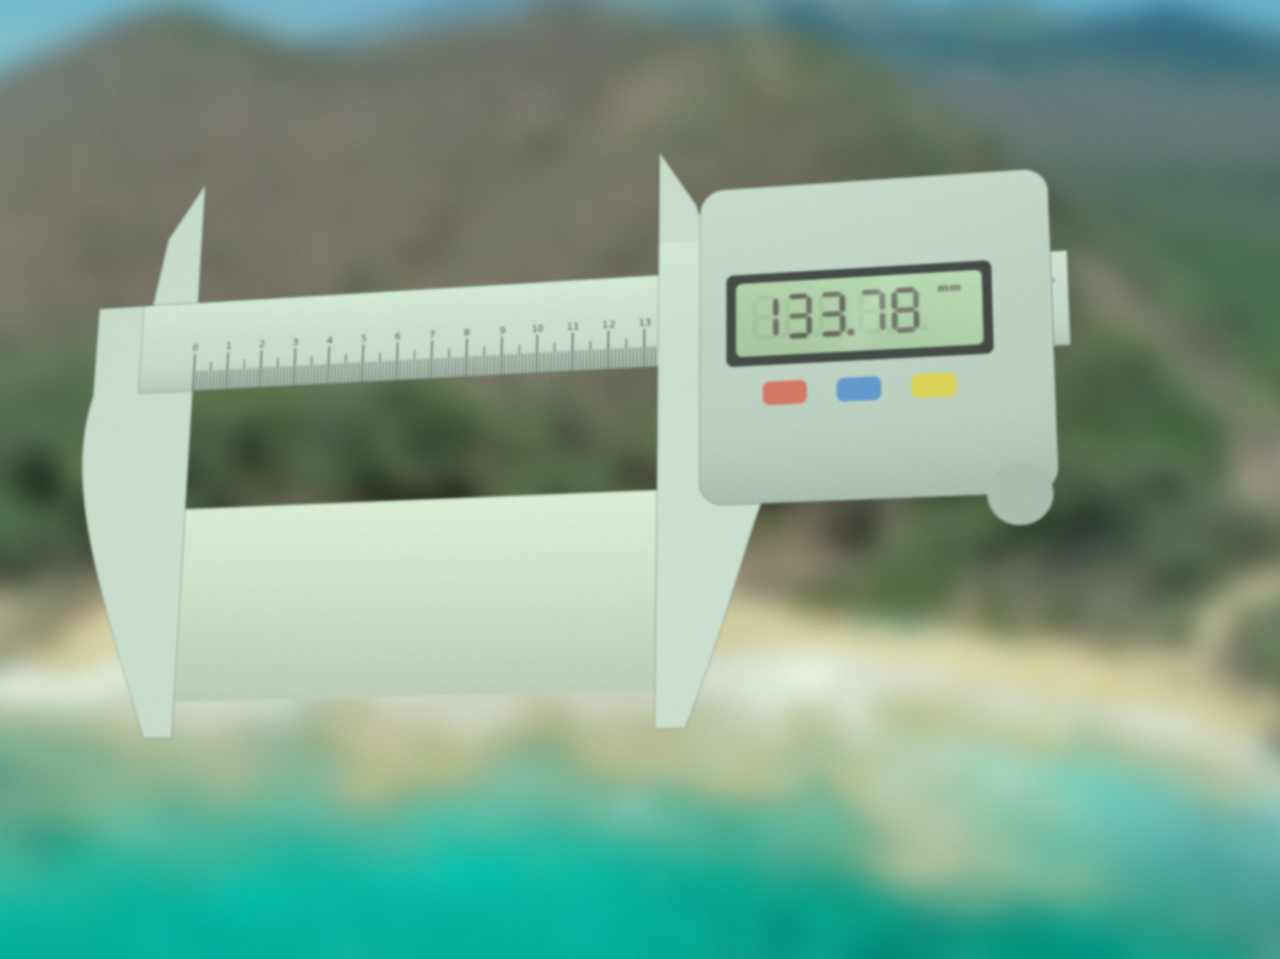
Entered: 133.78 mm
